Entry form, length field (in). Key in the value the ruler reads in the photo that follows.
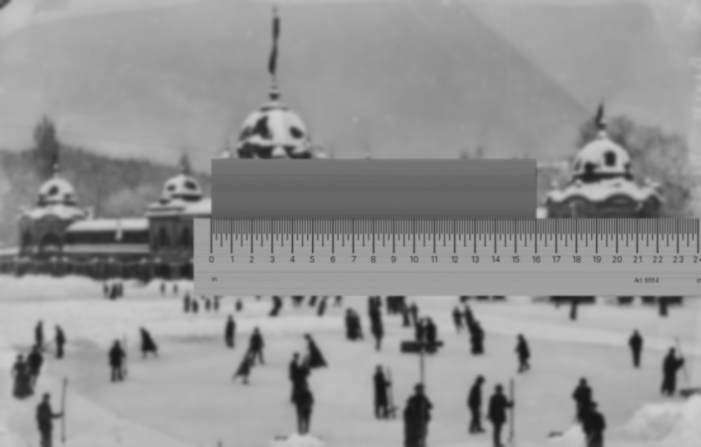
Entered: 16 in
